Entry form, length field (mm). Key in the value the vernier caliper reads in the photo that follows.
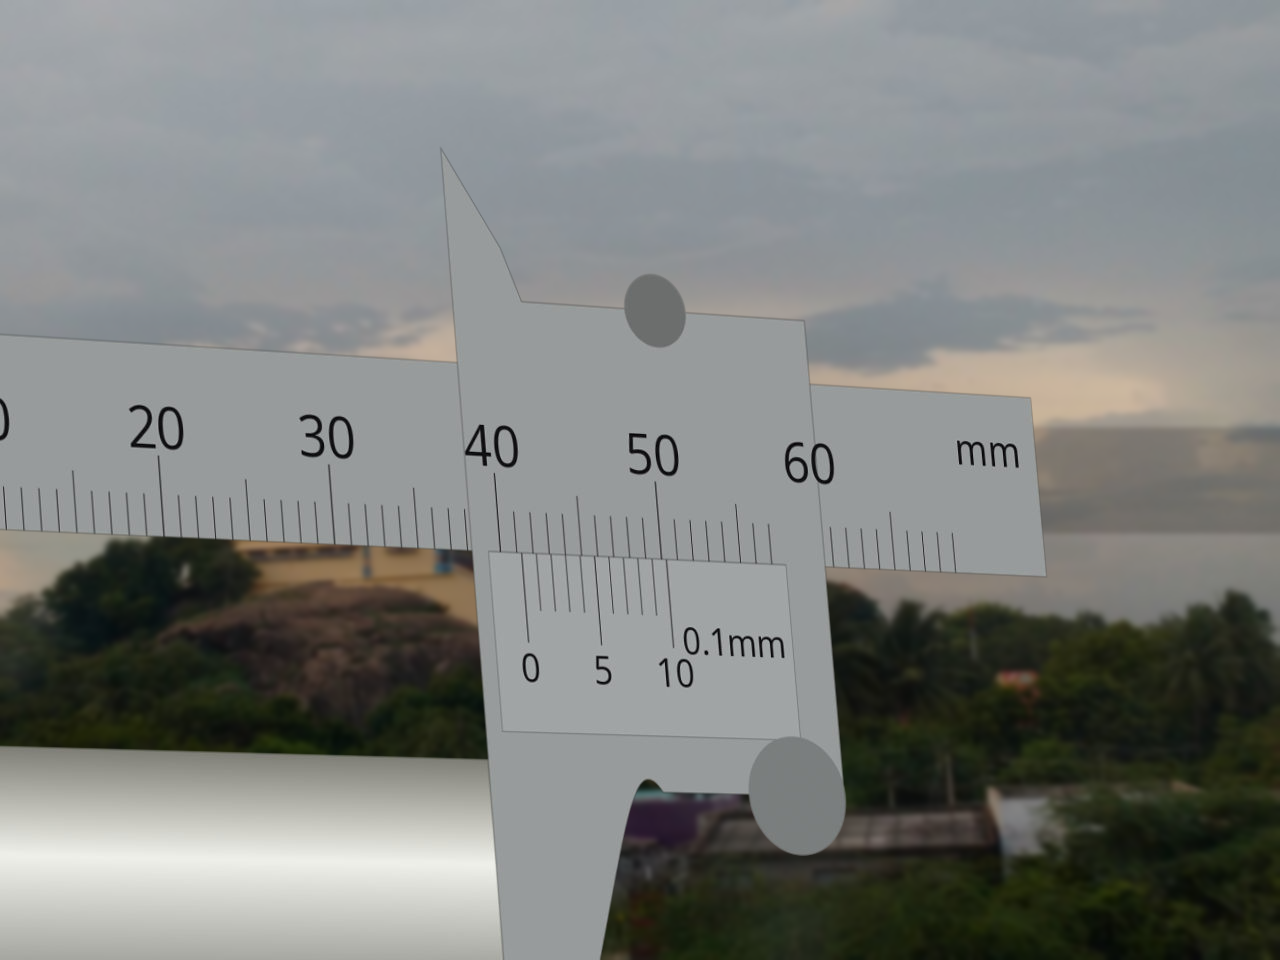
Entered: 41.3 mm
